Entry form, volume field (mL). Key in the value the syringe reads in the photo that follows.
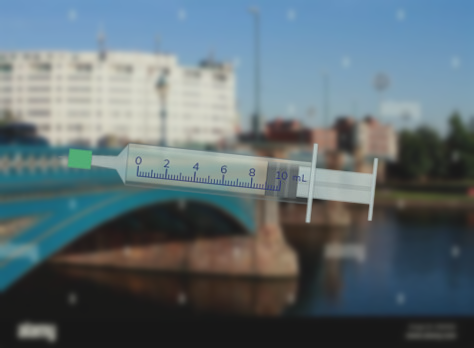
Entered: 9 mL
